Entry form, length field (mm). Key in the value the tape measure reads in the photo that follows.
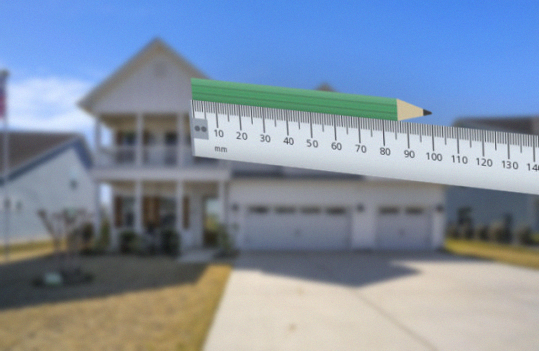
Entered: 100 mm
